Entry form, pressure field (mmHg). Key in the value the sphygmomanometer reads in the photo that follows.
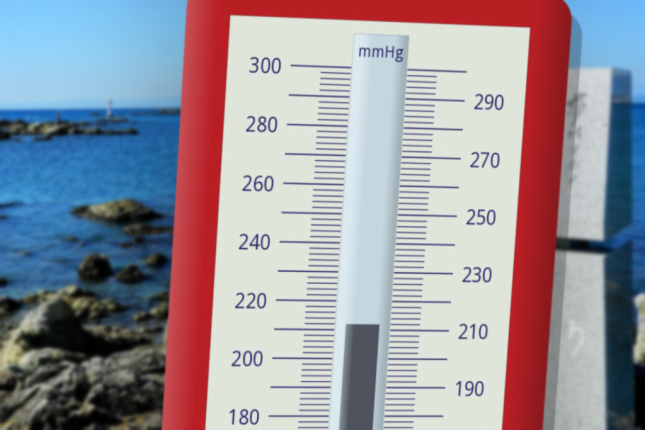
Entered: 212 mmHg
